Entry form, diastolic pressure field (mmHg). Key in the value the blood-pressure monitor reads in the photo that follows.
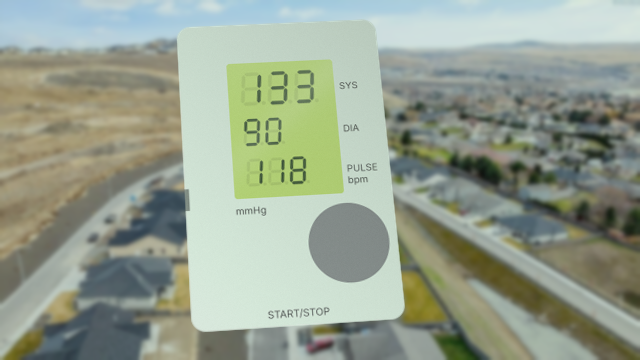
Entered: 90 mmHg
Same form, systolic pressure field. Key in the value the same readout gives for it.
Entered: 133 mmHg
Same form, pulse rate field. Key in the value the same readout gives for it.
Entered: 118 bpm
